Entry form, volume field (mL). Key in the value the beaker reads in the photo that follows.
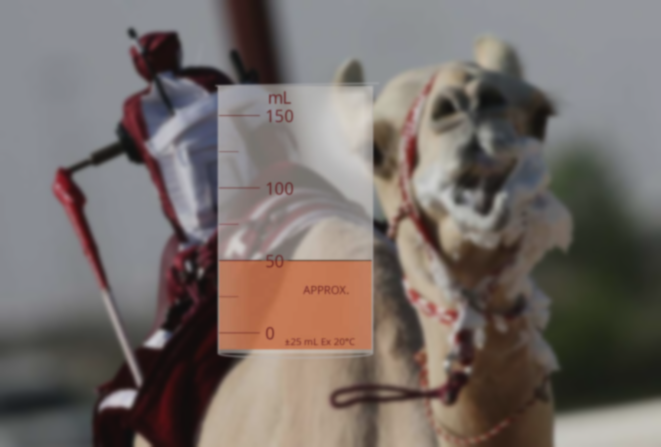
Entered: 50 mL
